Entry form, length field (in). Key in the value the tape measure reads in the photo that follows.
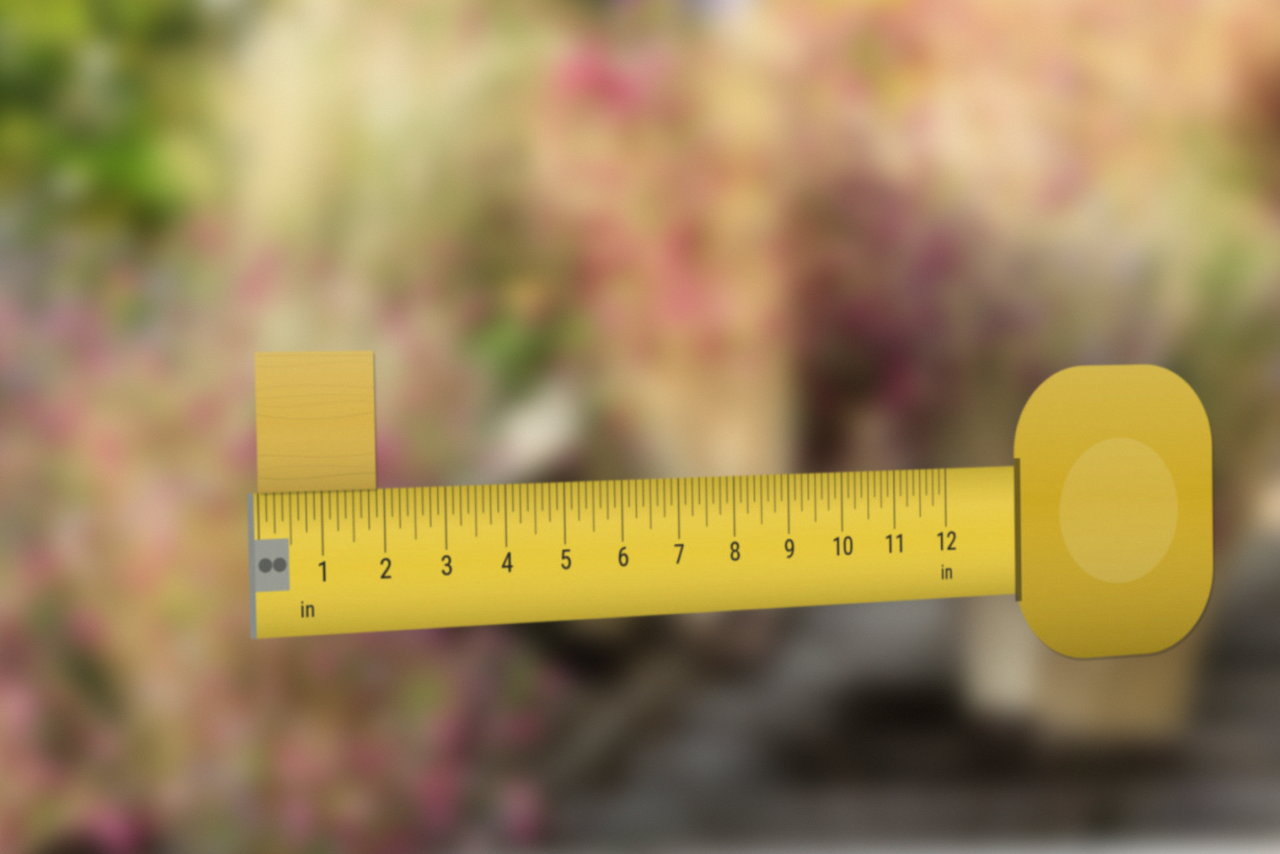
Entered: 1.875 in
